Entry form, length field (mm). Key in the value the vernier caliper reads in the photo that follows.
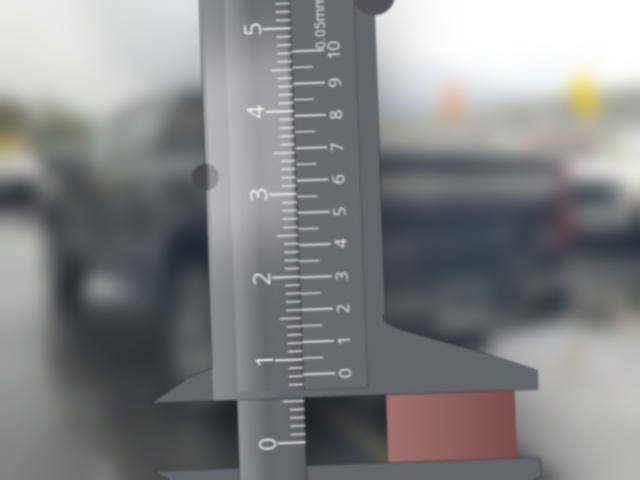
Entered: 8.2 mm
